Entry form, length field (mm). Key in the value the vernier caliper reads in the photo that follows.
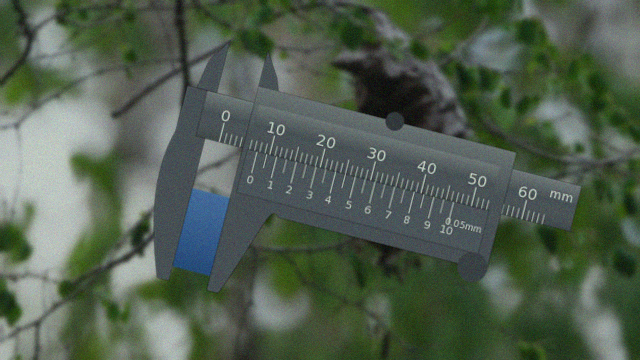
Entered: 7.5 mm
